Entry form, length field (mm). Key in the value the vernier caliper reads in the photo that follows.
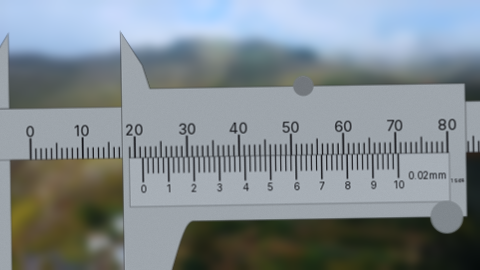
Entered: 21.5 mm
